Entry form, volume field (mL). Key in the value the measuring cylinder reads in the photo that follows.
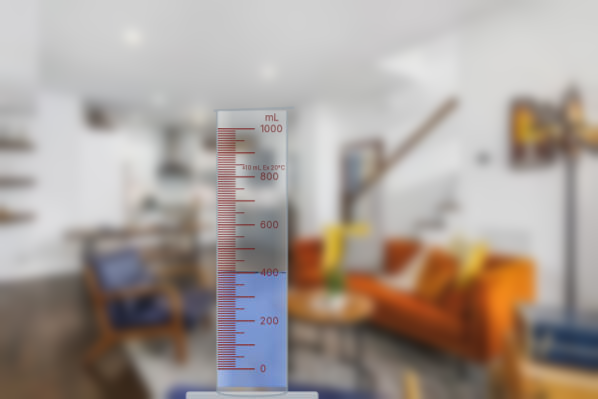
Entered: 400 mL
